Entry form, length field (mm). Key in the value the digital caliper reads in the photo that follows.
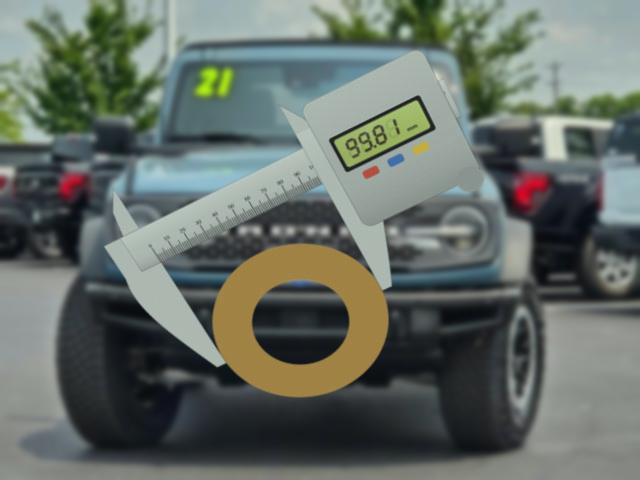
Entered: 99.81 mm
